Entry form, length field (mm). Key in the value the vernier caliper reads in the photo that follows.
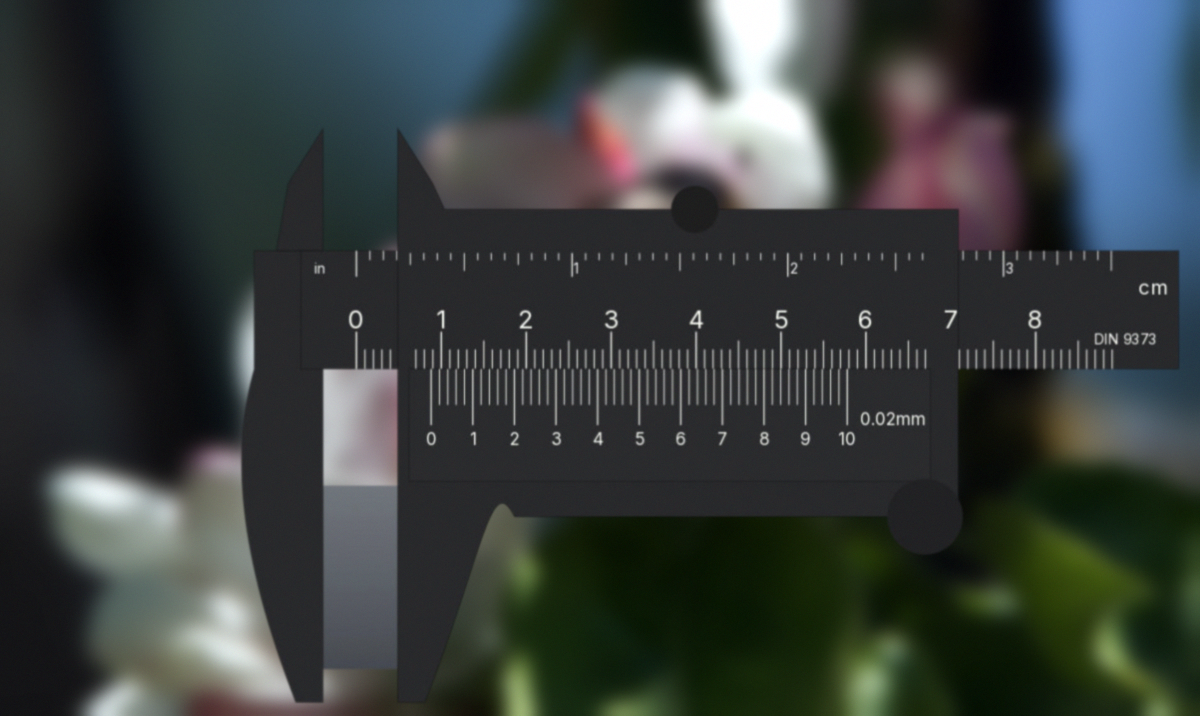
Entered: 8.8 mm
